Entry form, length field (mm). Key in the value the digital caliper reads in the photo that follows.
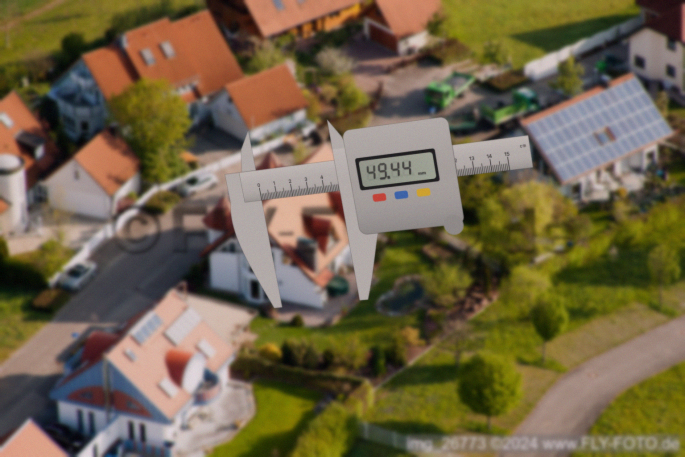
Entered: 49.44 mm
